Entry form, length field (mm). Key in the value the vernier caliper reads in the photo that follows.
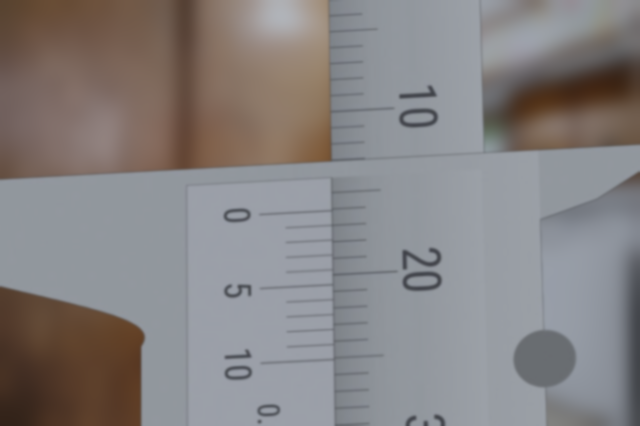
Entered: 16.1 mm
